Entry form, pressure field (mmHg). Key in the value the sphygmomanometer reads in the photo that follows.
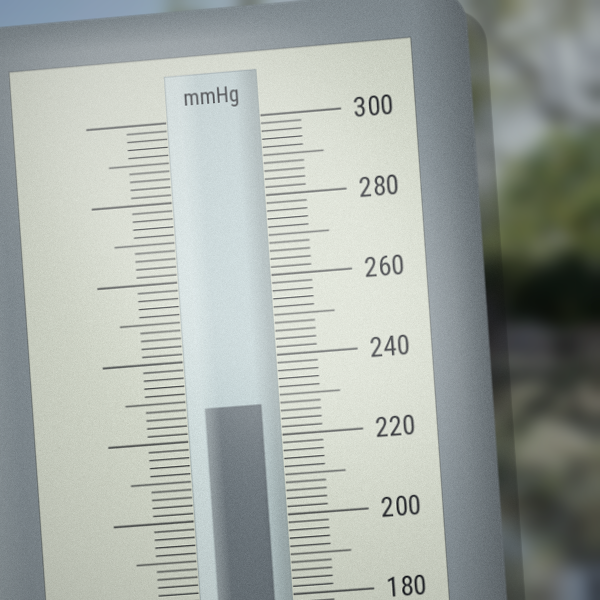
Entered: 228 mmHg
